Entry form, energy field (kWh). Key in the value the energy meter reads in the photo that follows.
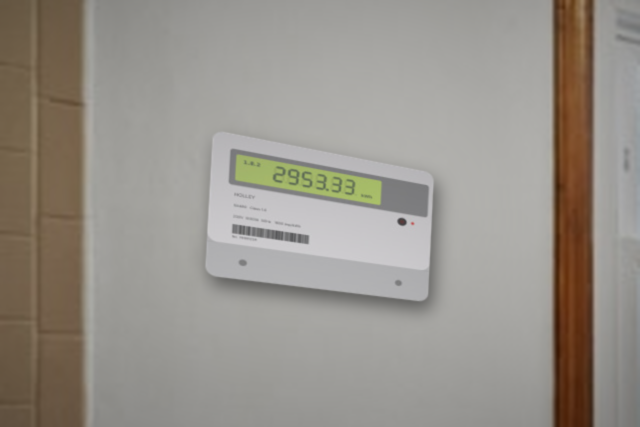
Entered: 2953.33 kWh
